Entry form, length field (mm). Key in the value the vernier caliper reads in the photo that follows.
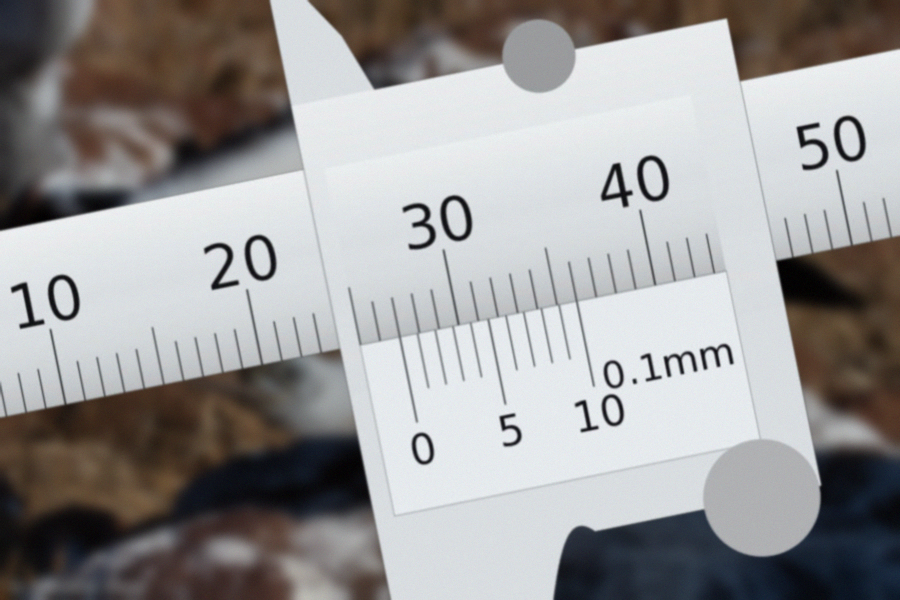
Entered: 27.0 mm
